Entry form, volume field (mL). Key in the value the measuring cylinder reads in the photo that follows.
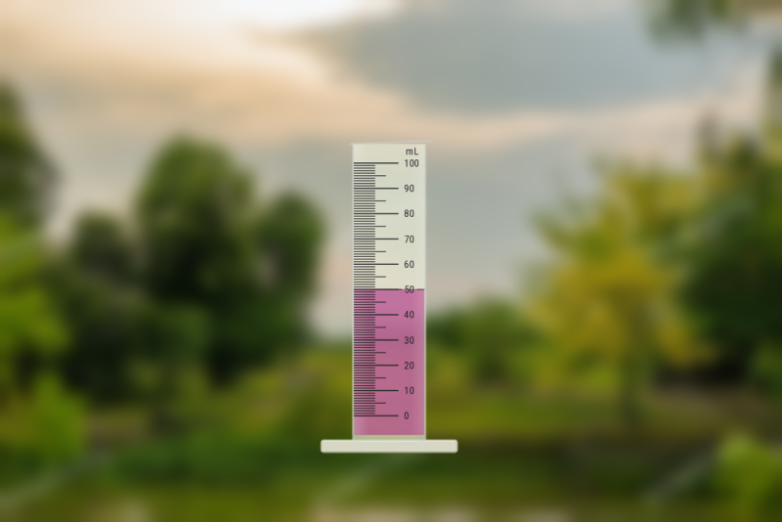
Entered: 50 mL
